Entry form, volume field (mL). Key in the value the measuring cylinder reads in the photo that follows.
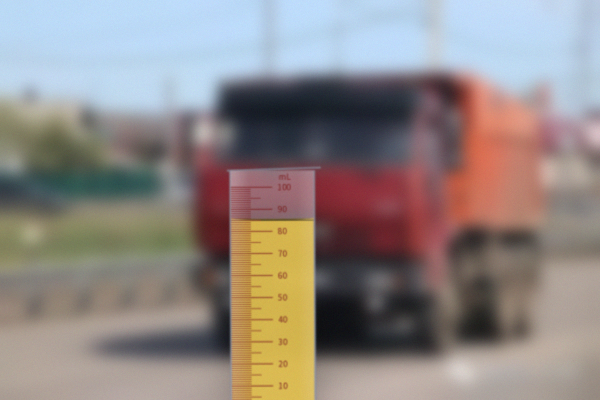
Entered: 85 mL
